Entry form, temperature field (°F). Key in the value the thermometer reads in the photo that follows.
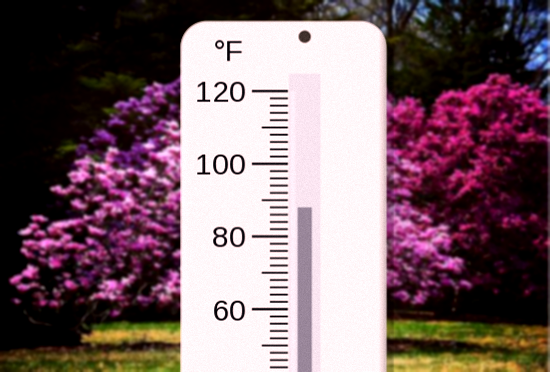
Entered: 88 °F
